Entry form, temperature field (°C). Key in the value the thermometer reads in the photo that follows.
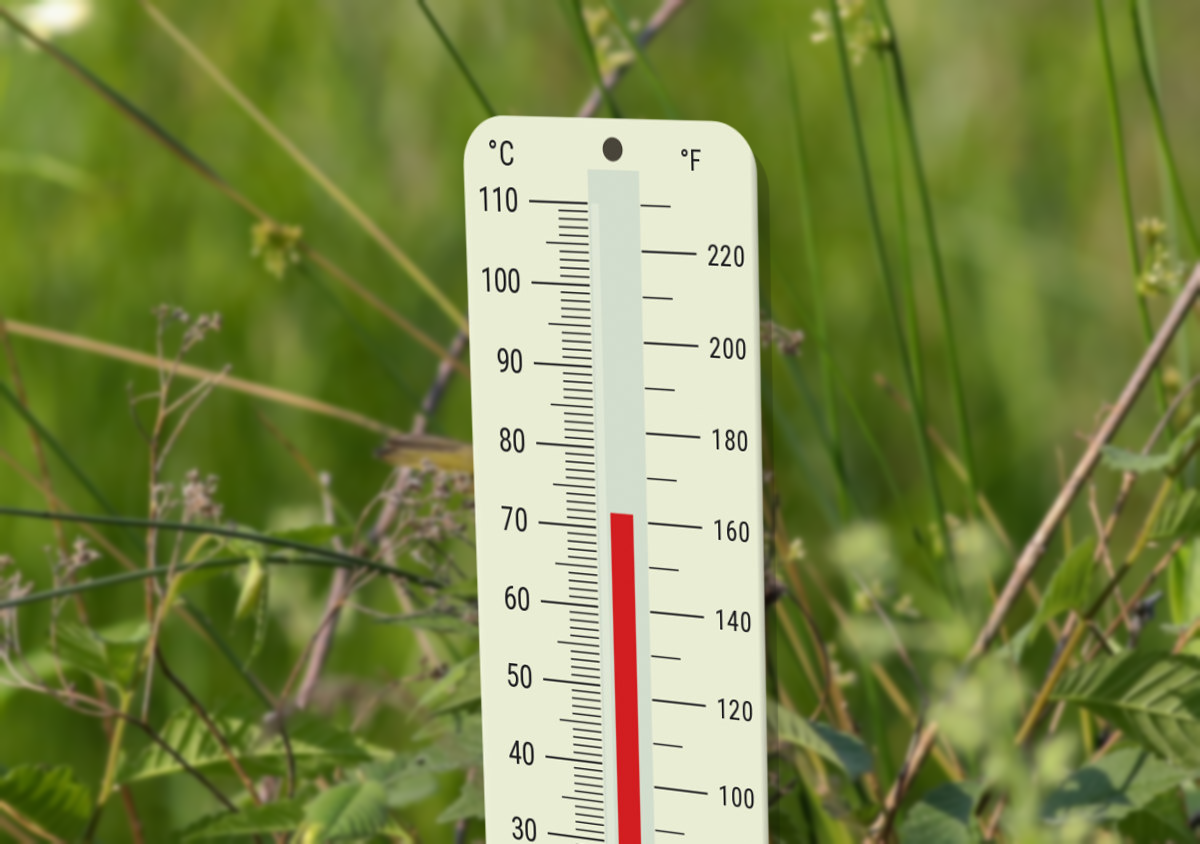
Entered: 72 °C
